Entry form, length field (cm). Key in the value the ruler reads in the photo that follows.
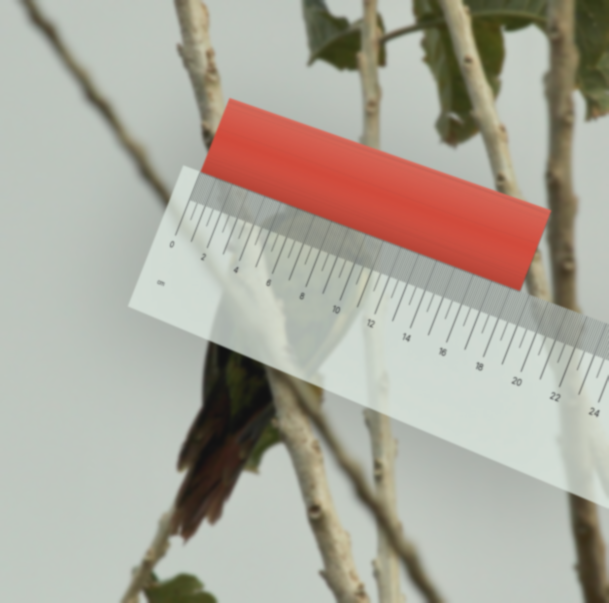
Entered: 18.5 cm
